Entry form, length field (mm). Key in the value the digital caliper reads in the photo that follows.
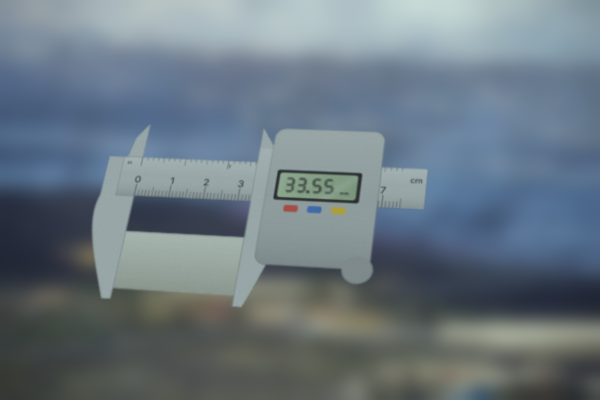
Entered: 33.55 mm
